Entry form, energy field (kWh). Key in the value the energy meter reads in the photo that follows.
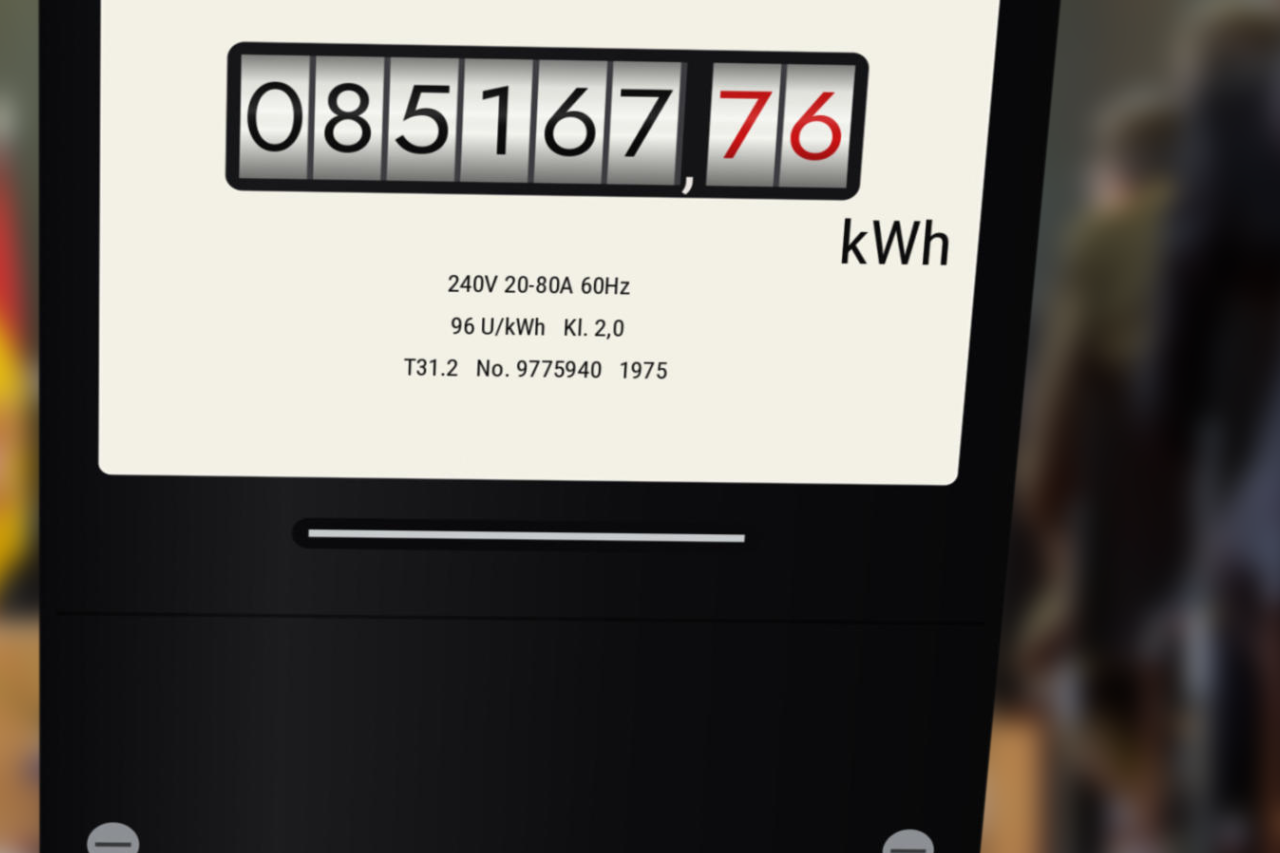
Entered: 85167.76 kWh
